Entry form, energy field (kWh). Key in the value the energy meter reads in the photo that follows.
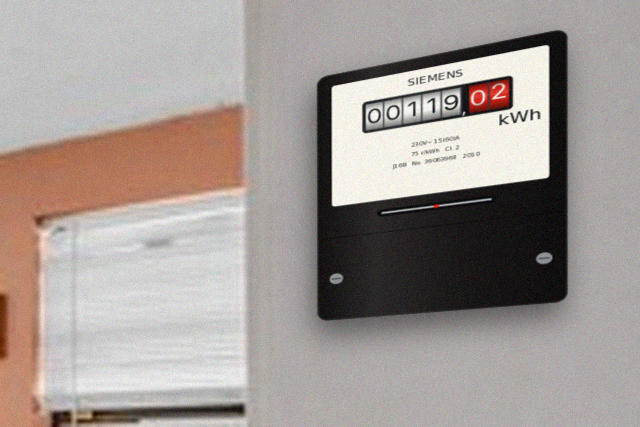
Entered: 119.02 kWh
